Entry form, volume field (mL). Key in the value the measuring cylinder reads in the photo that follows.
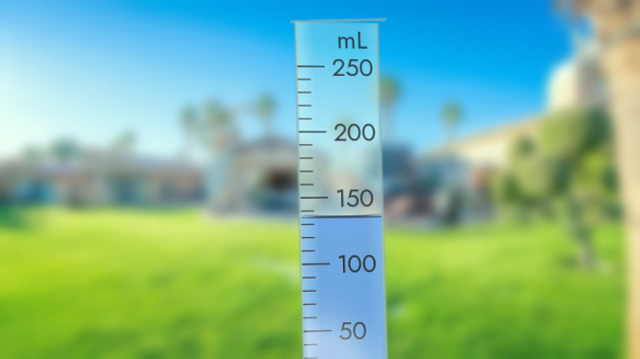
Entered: 135 mL
